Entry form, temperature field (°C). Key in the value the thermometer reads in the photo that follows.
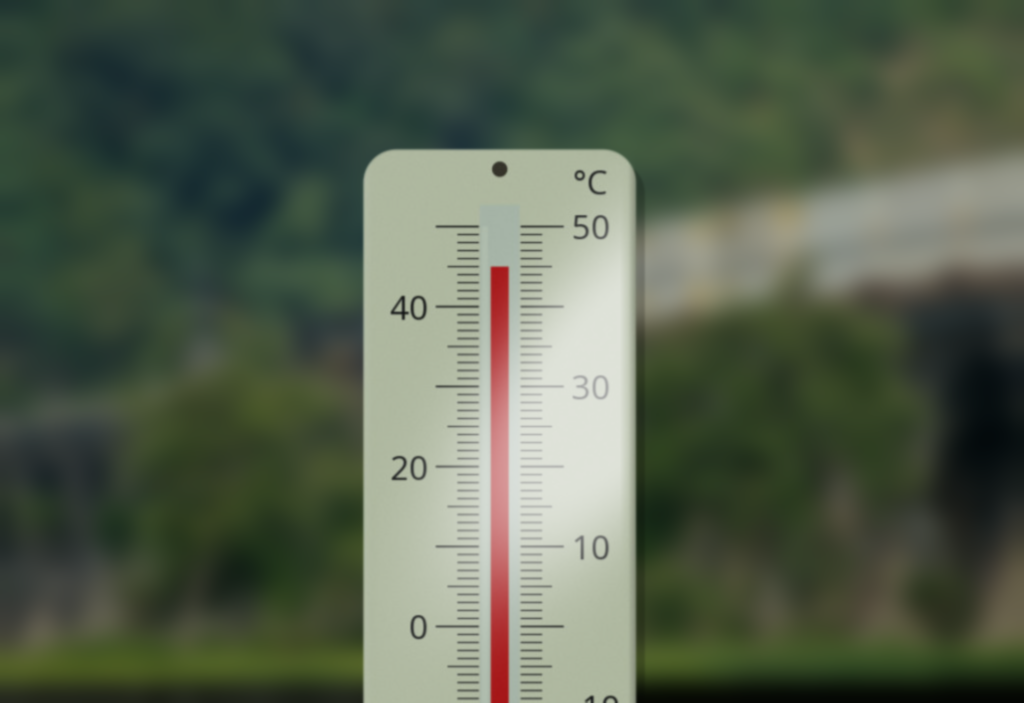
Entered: 45 °C
